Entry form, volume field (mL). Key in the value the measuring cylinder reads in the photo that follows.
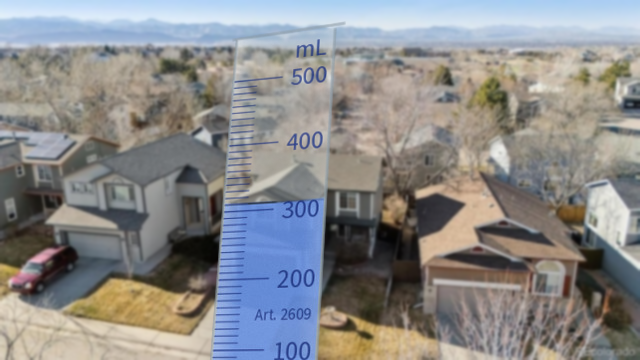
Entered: 310 mL
